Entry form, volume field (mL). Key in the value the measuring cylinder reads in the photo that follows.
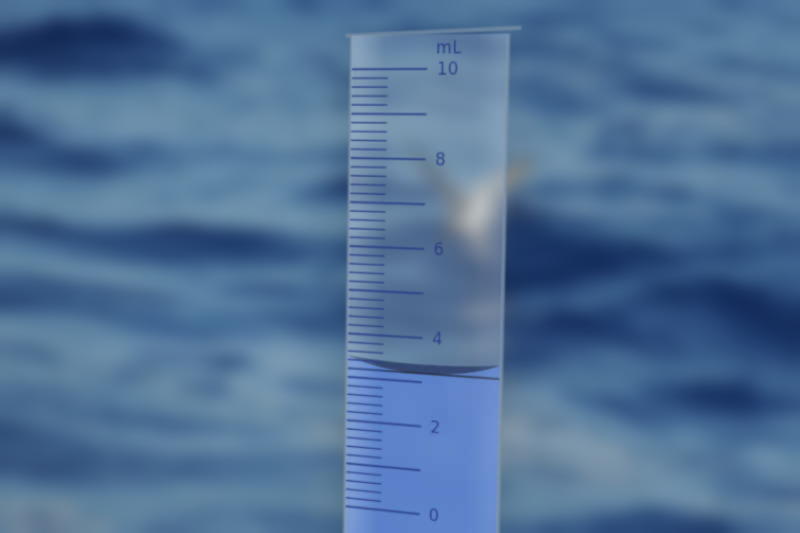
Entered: 3.2 mL
